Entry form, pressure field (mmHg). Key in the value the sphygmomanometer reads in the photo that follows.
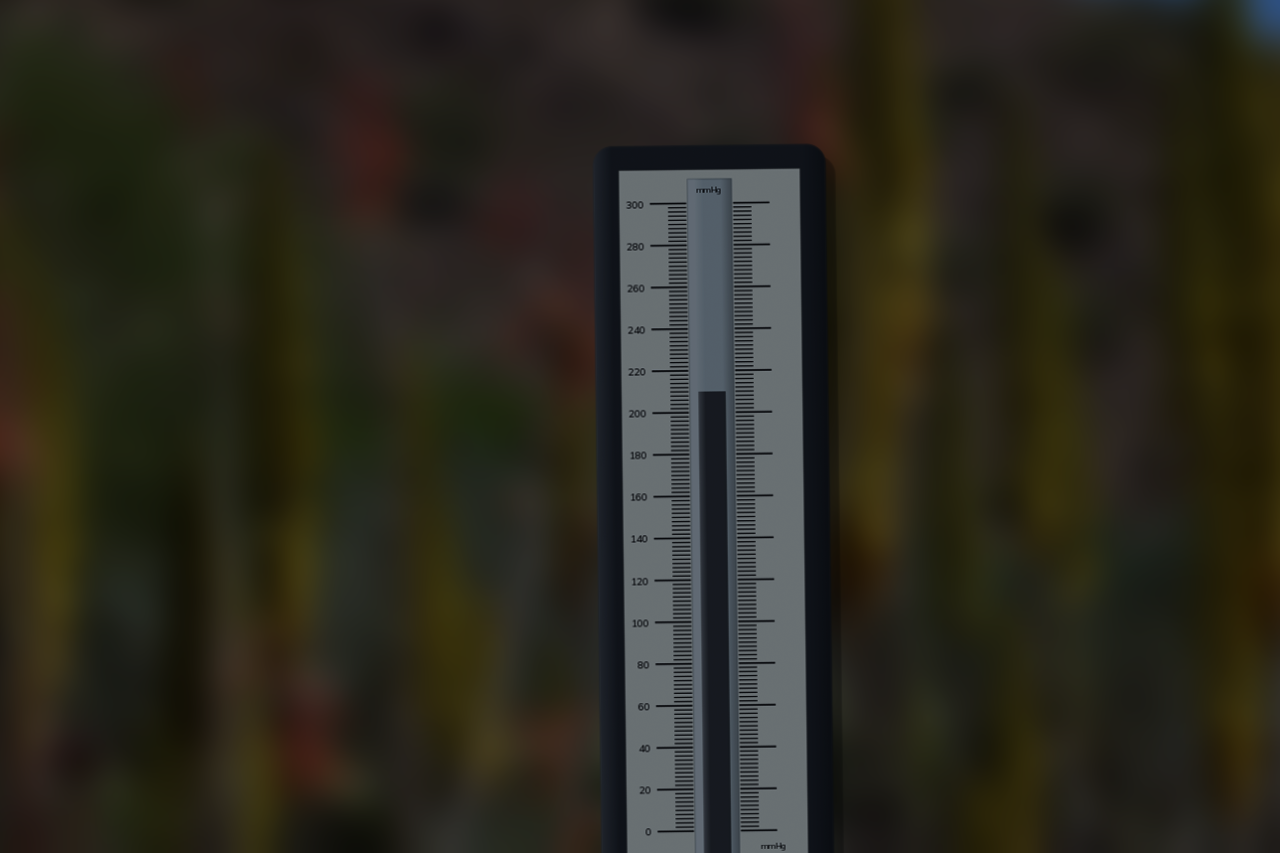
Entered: 210 mmHg
